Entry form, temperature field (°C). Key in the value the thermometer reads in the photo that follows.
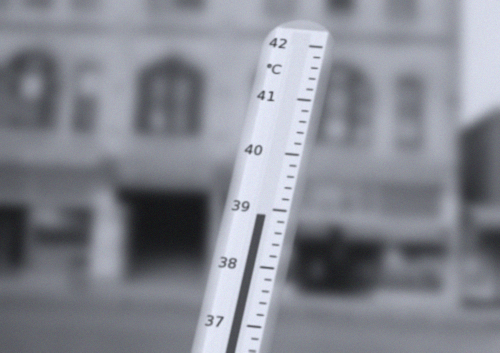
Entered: 38.9 °C
